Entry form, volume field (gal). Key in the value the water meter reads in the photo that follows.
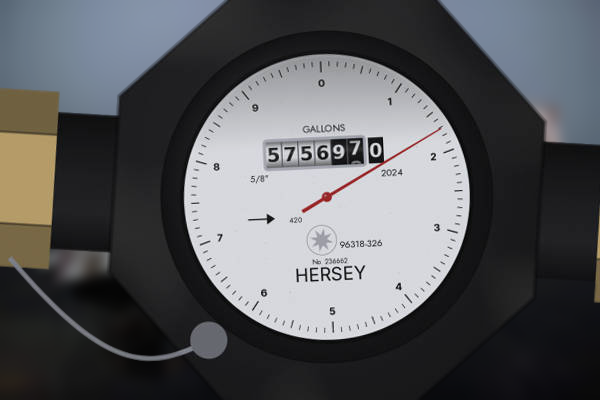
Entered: 5756971.7 gal
